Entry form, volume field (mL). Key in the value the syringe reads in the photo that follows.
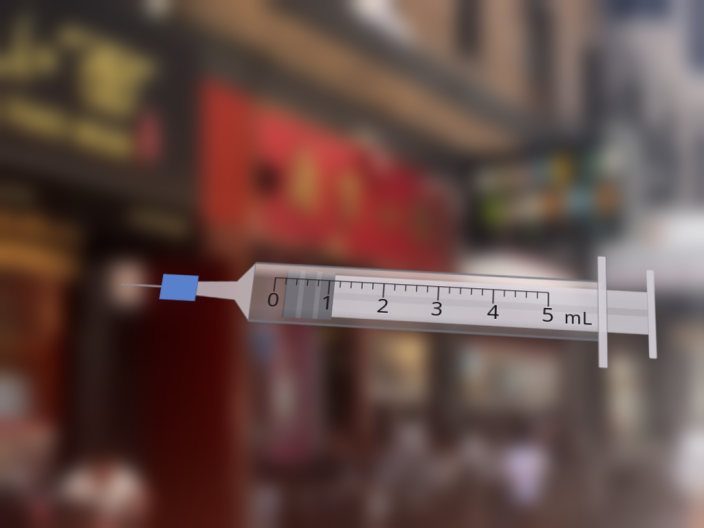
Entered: 0.2 mL
